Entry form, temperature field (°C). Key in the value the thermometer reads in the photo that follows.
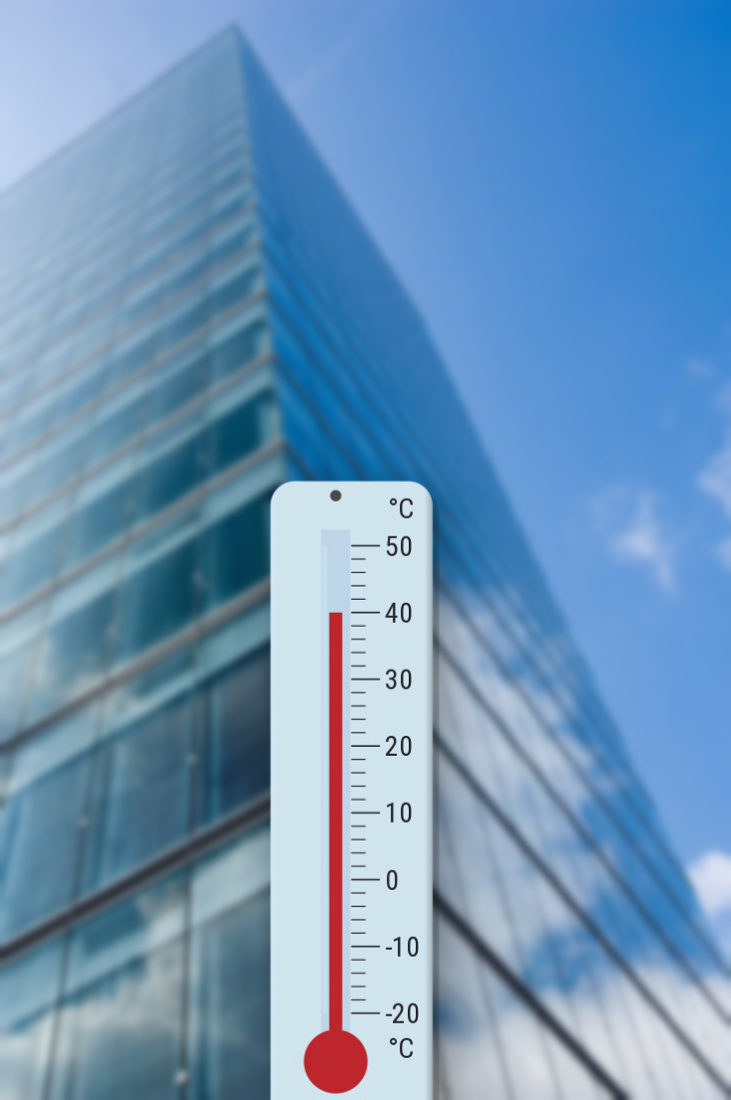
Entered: 40 °C
